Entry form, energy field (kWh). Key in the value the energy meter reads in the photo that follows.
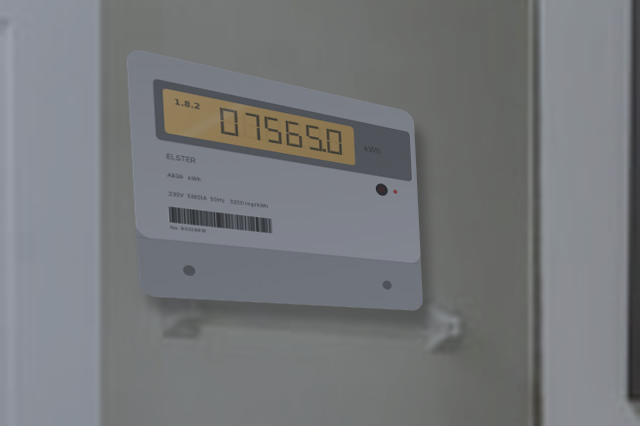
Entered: 7565.0 kWh
